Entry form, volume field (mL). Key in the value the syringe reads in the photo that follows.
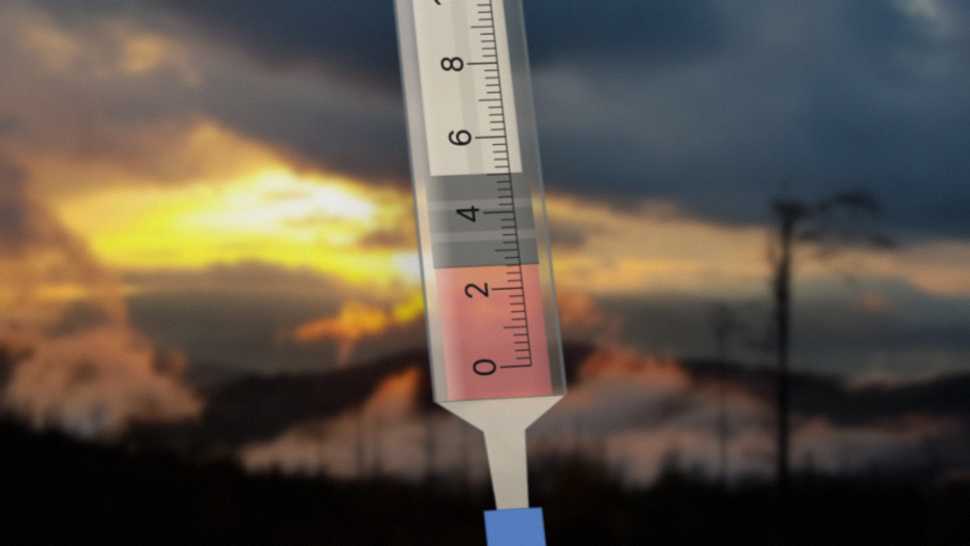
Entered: 2.6 mL
